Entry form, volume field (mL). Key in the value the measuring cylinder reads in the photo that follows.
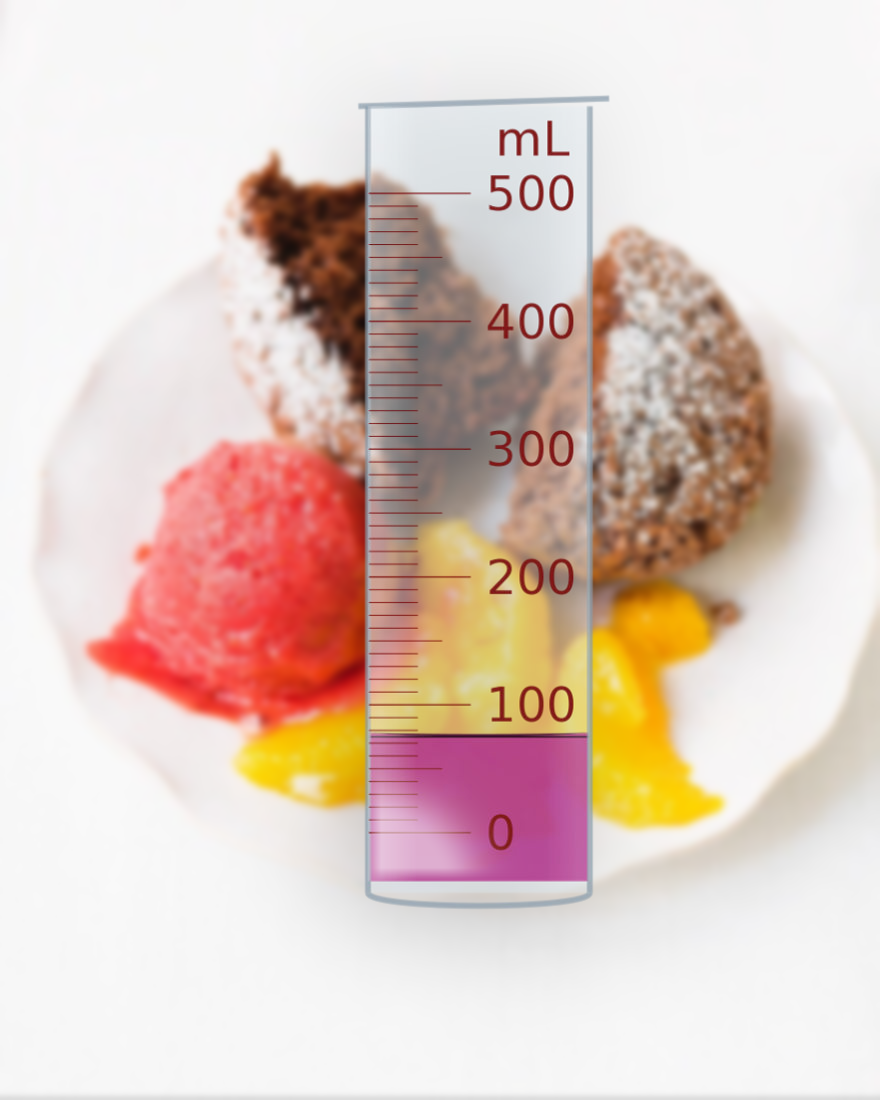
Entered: 75 mL
